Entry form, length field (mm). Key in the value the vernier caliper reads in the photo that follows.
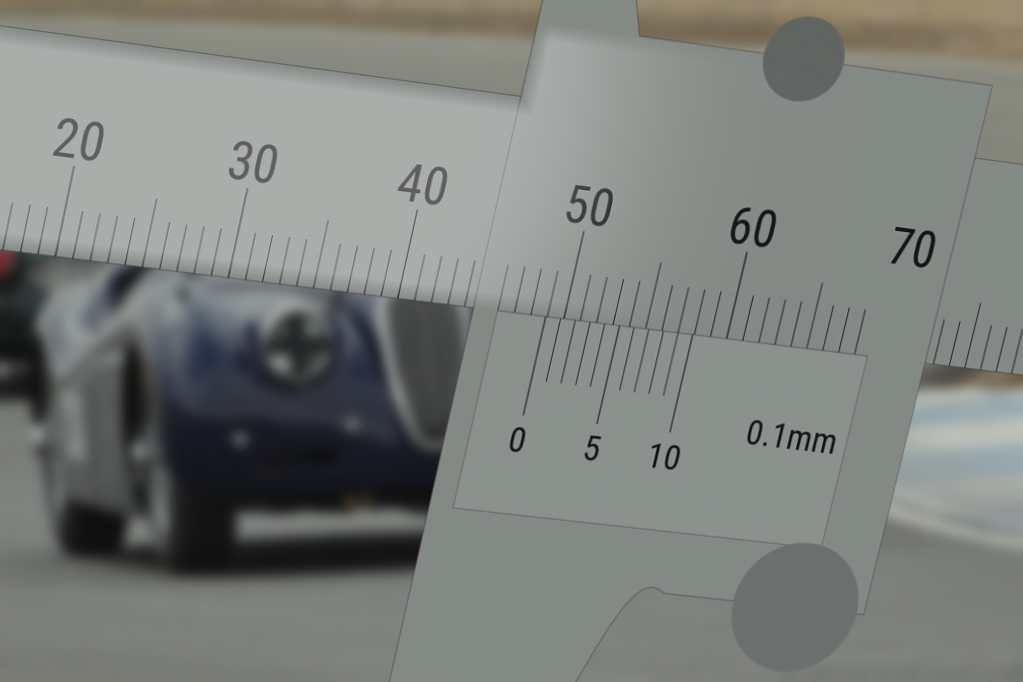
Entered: 48.9 mm
